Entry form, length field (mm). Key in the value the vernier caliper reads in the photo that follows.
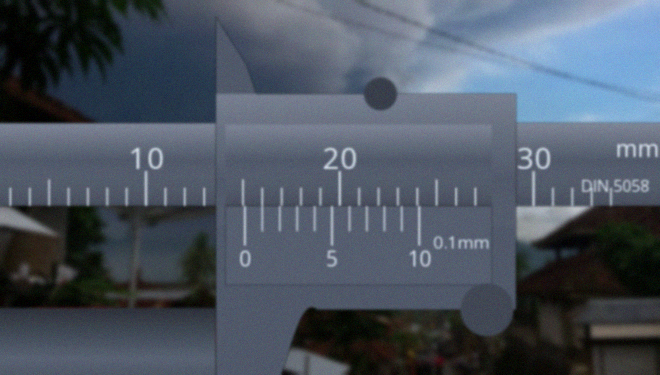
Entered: 15.1 mm
